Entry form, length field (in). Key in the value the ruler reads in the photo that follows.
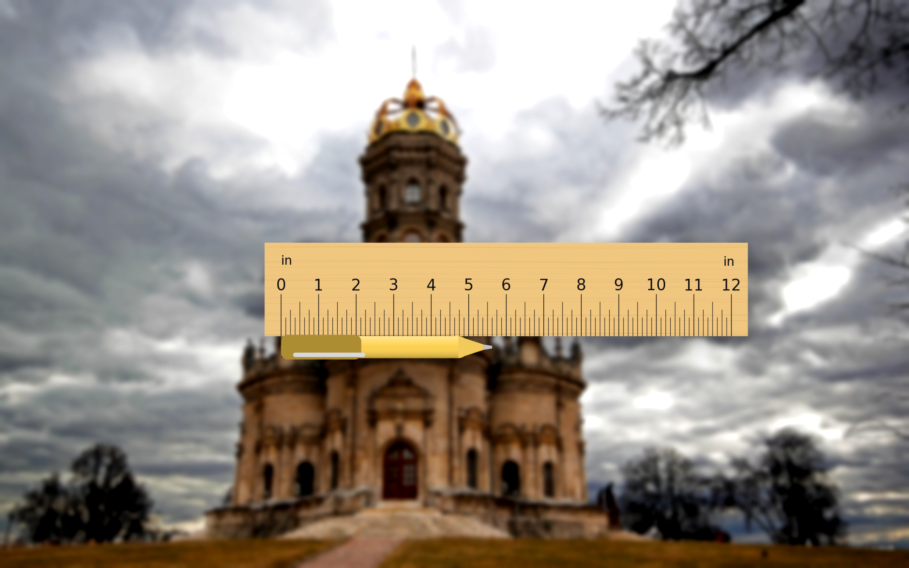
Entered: 5.625 in
